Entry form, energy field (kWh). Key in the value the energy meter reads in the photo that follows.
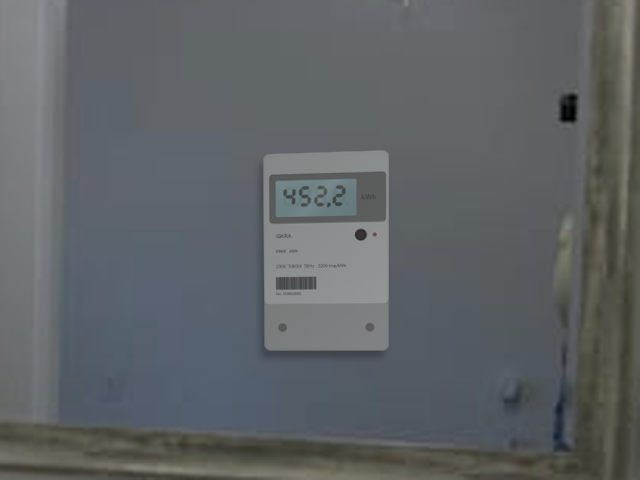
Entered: 452.2 kWh
